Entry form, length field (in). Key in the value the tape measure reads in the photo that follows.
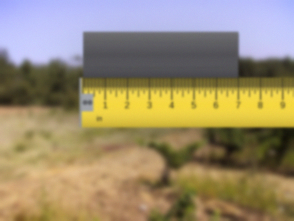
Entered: 7 in
